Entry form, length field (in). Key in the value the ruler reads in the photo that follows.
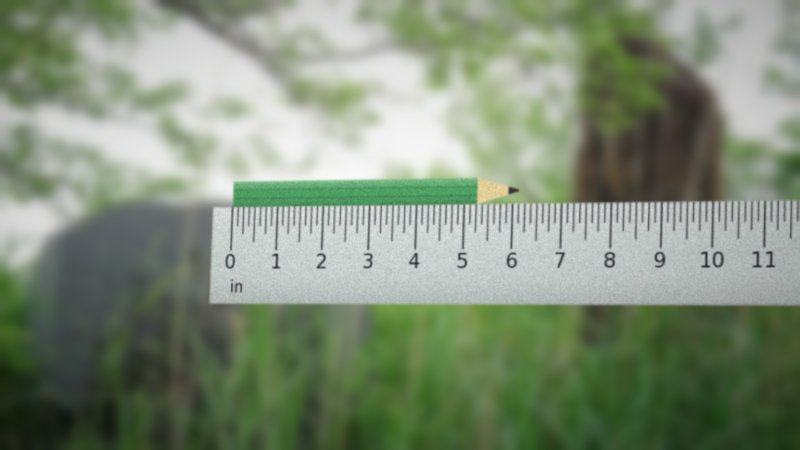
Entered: 6.125 in
